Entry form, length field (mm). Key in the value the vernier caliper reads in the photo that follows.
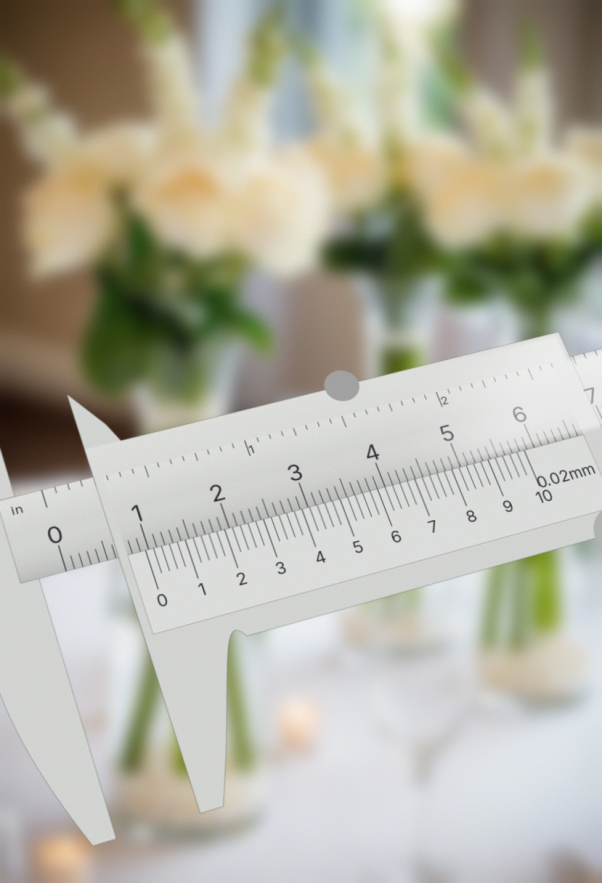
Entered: 9.6 mm
